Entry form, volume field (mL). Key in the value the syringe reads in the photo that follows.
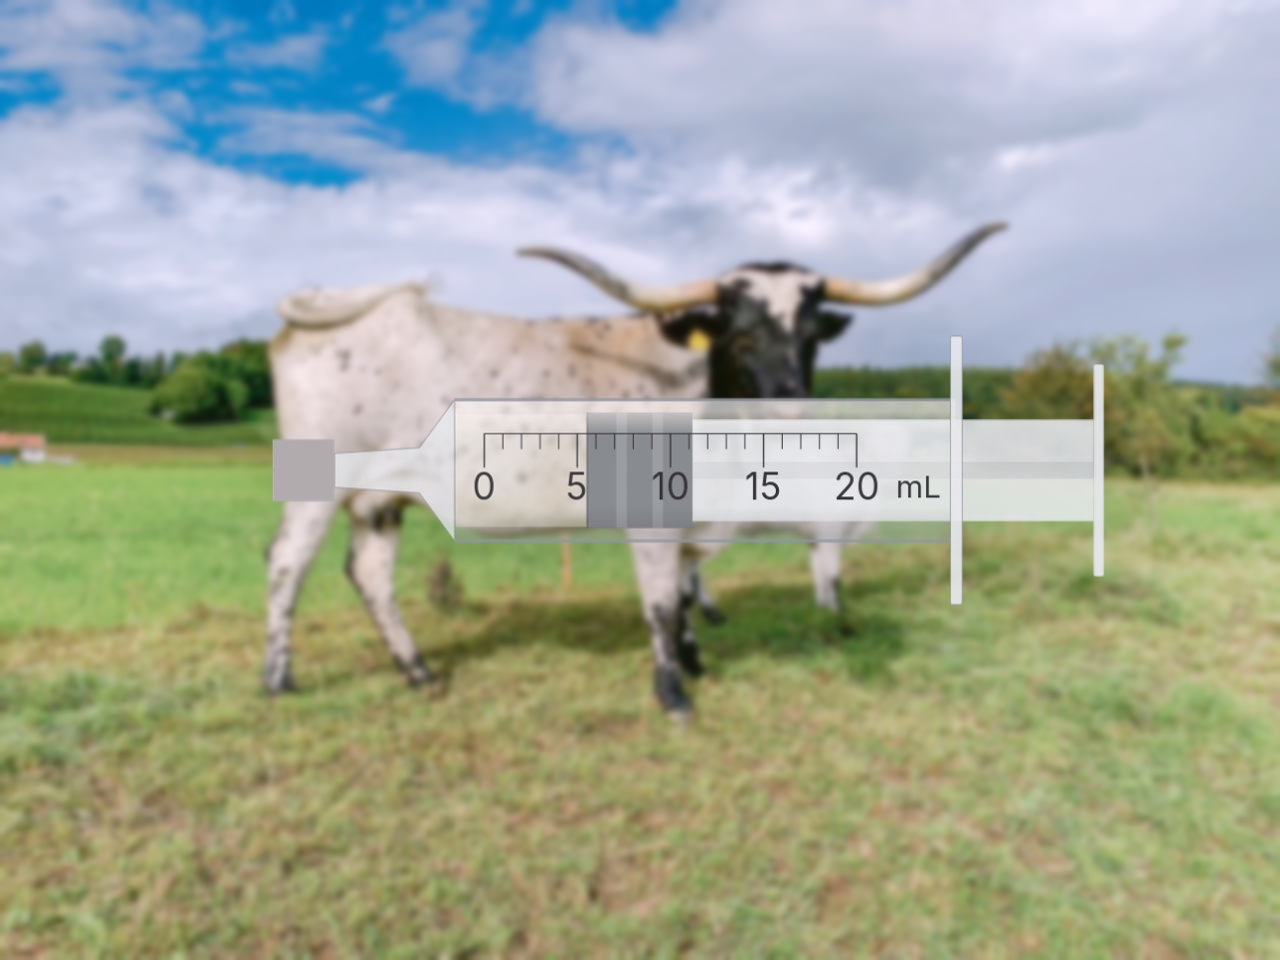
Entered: 5.5 mL
